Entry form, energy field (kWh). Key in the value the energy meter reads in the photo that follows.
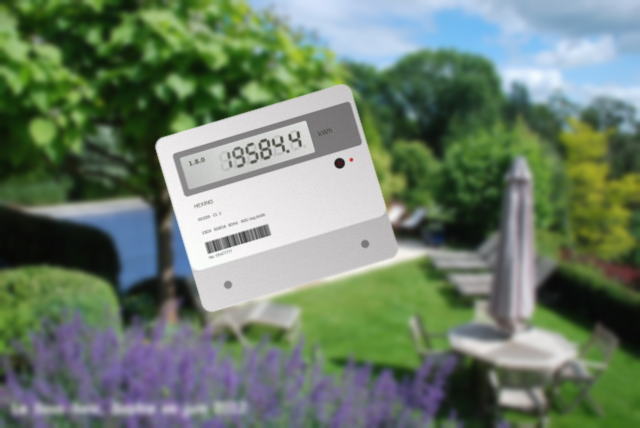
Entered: 19584.4 kWh
